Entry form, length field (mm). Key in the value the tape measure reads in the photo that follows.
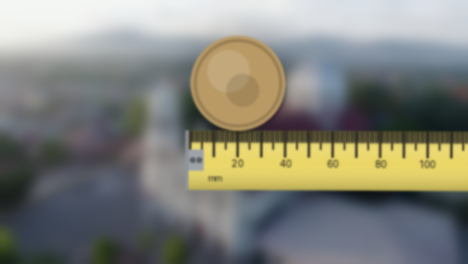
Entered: 40 mm
